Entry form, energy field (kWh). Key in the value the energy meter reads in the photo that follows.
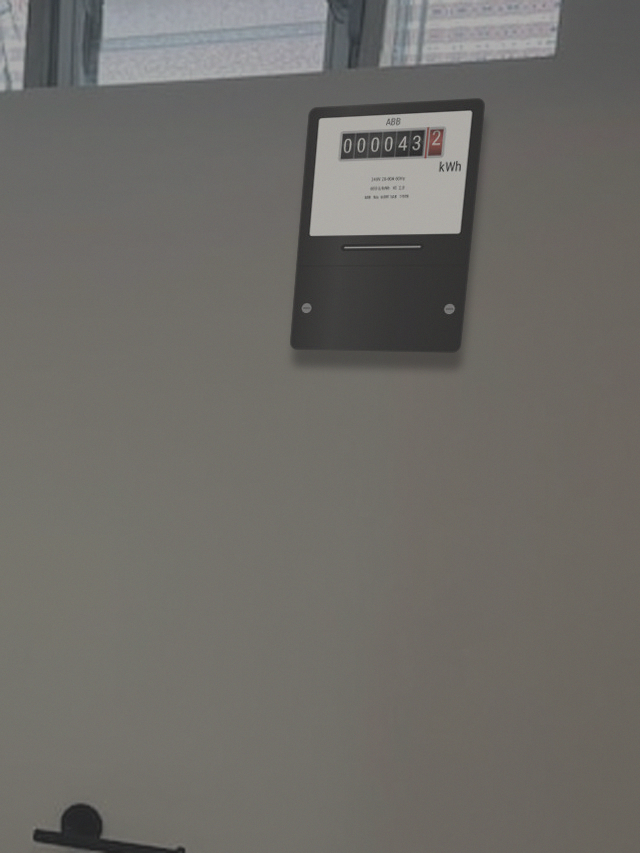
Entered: 43.2 kWh
